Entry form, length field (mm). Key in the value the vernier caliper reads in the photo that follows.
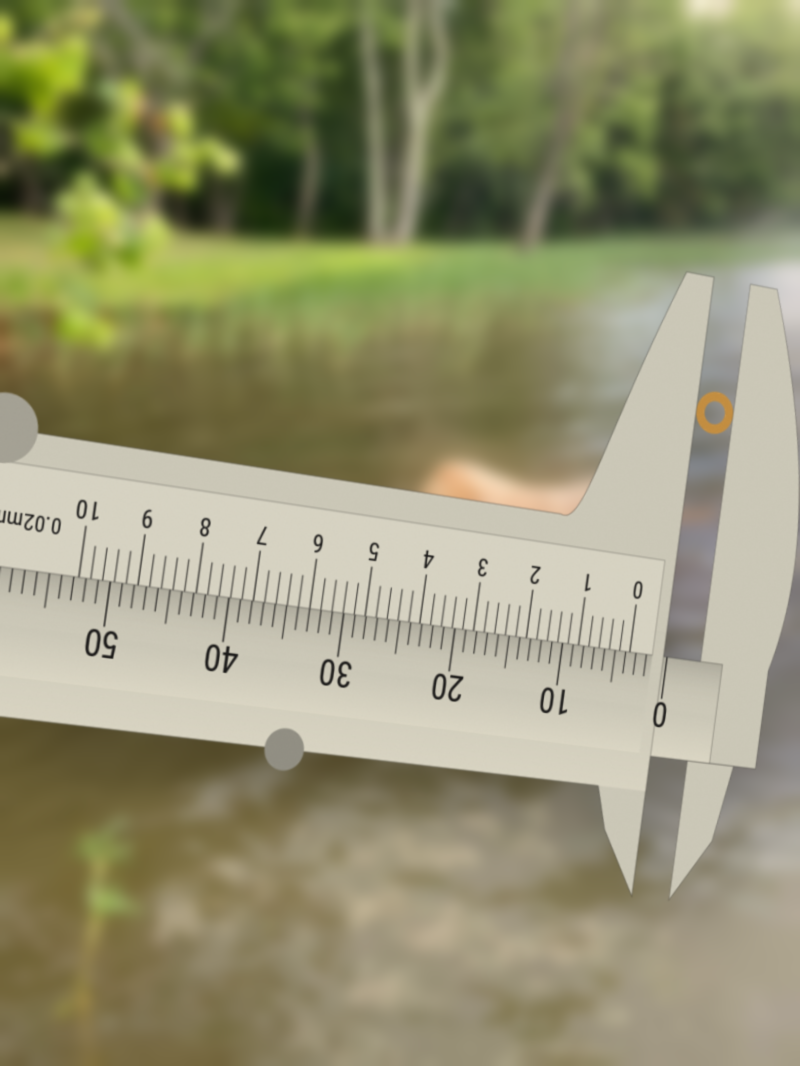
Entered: 3.6 mm
